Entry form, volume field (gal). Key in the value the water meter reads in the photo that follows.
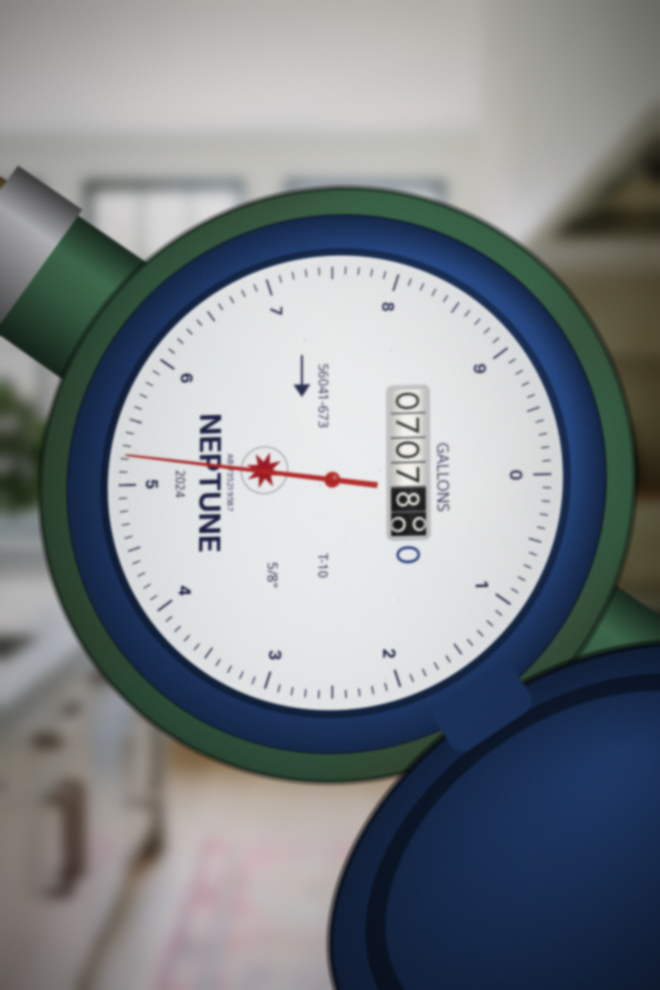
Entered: 707885.2 gal
